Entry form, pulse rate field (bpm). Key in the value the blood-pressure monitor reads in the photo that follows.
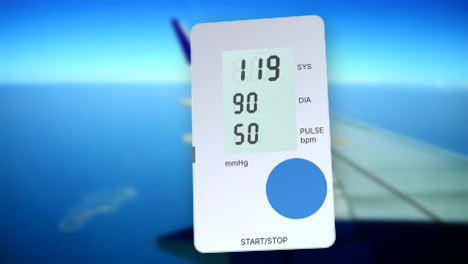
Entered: 50 bpm
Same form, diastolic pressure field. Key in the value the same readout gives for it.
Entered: 90 mmHg
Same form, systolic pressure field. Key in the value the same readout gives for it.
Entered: 119 mmHg
